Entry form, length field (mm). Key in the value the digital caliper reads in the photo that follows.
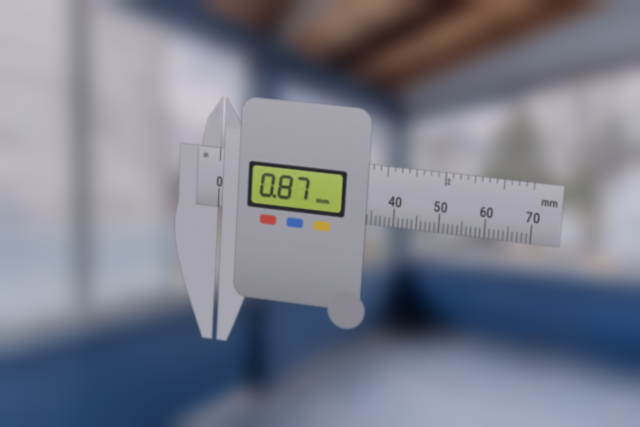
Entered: 0.87 mm
